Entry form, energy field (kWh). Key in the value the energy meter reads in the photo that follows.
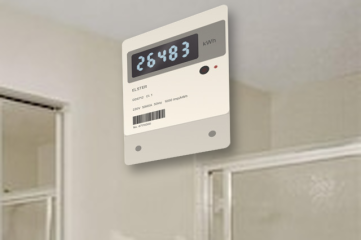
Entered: 26483 kWh
